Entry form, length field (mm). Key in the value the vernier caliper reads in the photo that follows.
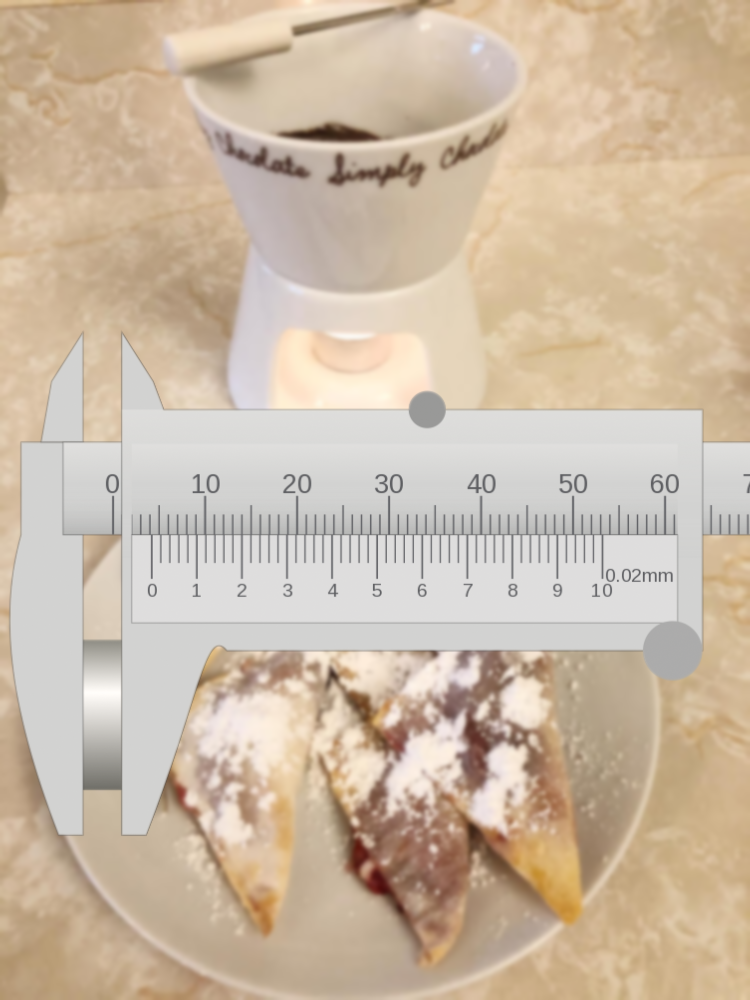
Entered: 4.2 mm
